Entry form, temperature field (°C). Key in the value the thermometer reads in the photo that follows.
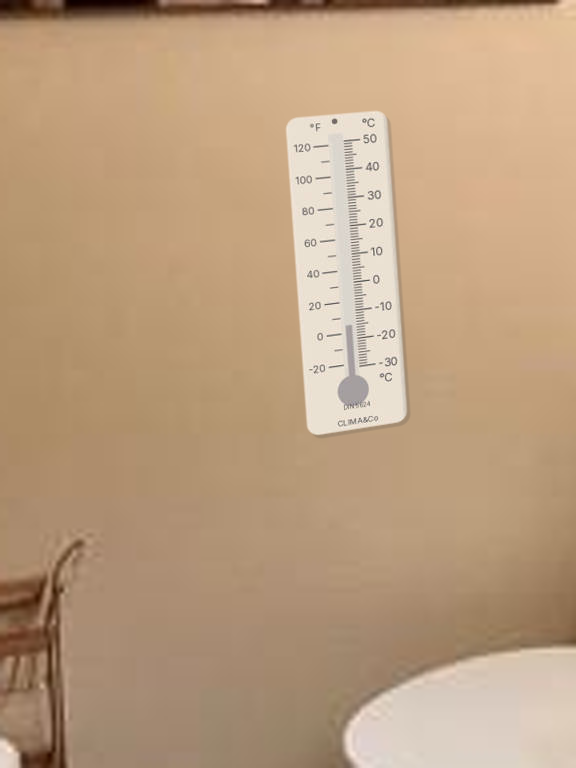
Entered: -15 °C
